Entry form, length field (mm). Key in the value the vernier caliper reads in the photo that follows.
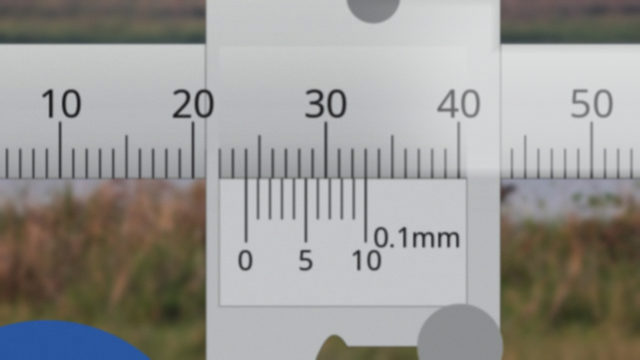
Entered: 24.0 mm
